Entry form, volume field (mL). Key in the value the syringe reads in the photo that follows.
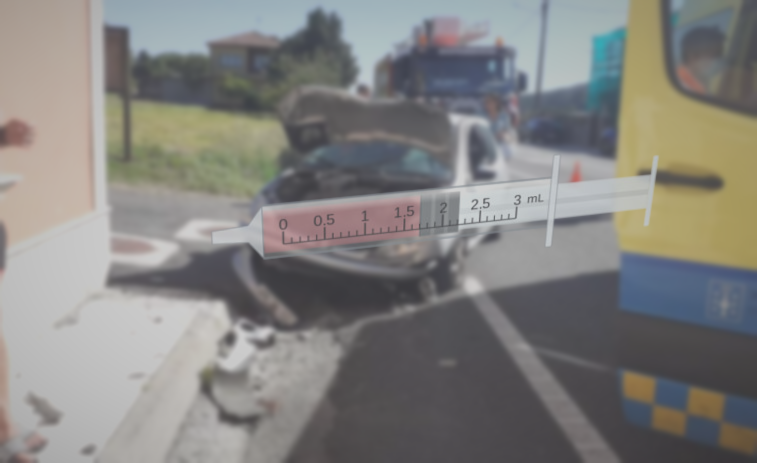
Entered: 1.7 mL
